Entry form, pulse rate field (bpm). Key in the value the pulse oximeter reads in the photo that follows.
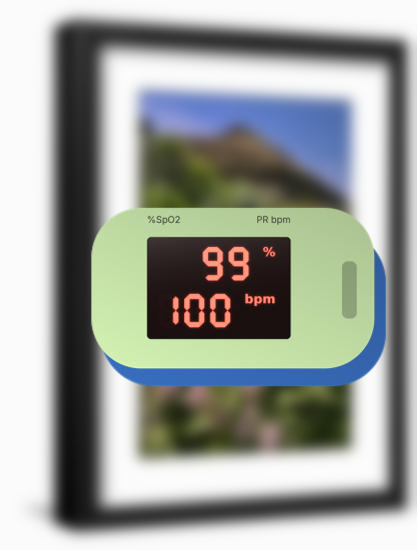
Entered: 100 bpm
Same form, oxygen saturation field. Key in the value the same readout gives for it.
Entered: 99 %
